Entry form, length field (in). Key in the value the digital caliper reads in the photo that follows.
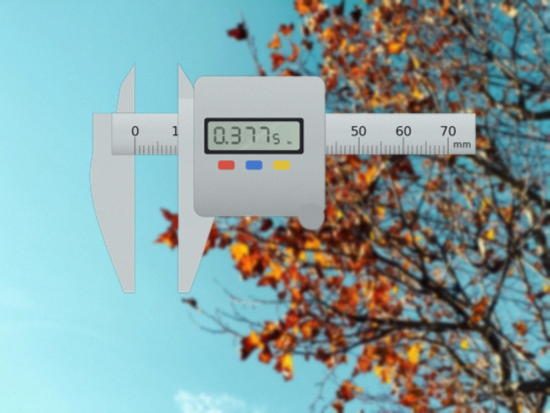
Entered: 0.3775 in
